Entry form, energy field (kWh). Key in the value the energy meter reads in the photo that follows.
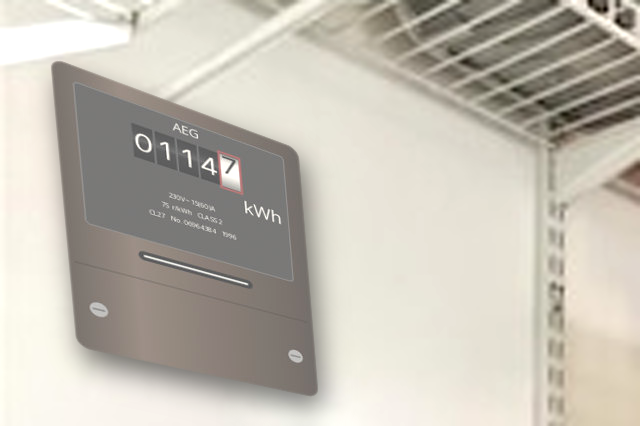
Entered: 114.7 kWh
